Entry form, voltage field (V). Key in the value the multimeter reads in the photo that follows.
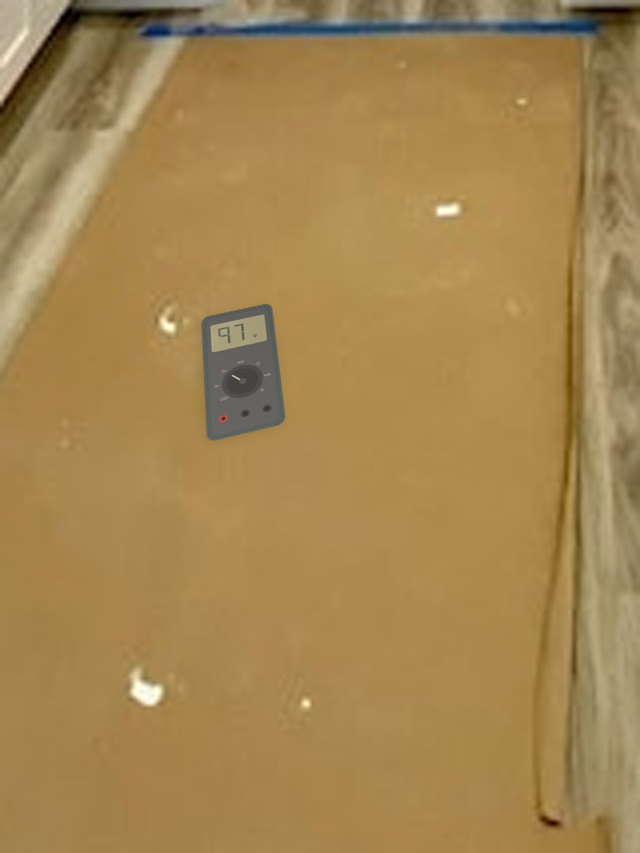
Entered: 97 V
